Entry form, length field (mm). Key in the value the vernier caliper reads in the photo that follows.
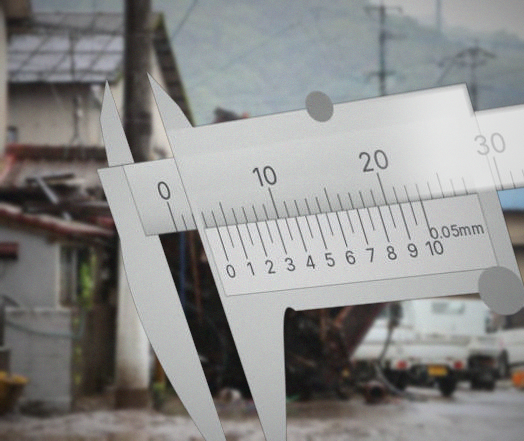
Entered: 4.0 mm
